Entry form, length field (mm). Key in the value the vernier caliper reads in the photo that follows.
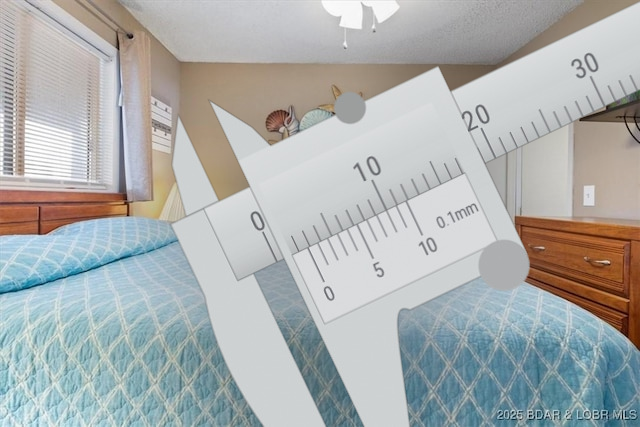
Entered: 2.8 mm
